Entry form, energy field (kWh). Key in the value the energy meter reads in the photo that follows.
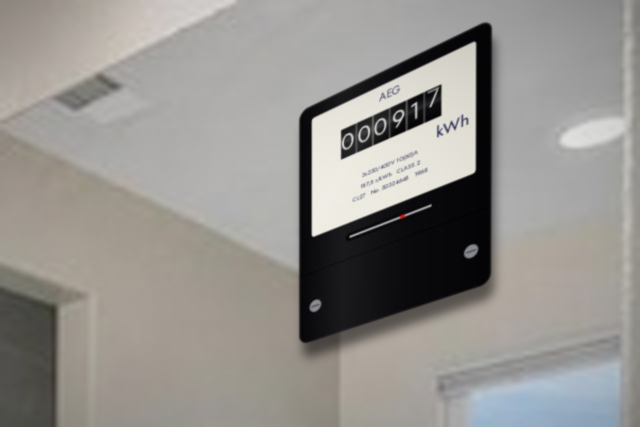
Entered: 917 kWh
